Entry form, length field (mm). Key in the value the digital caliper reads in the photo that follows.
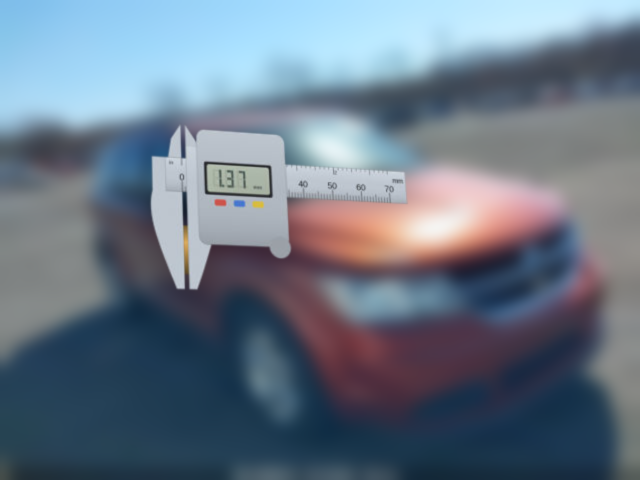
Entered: 1.37 mm
